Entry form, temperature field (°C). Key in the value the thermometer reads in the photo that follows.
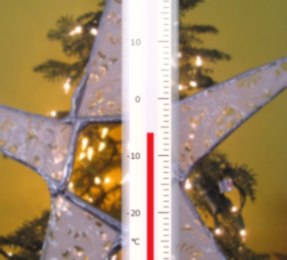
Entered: -6 °C
